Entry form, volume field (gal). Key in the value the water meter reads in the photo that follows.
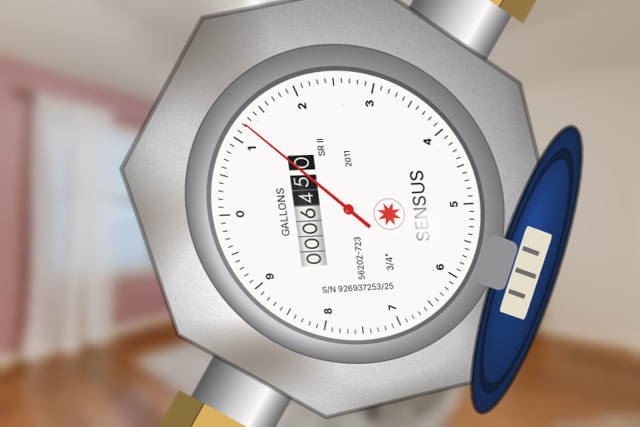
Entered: 6451.2 gal
